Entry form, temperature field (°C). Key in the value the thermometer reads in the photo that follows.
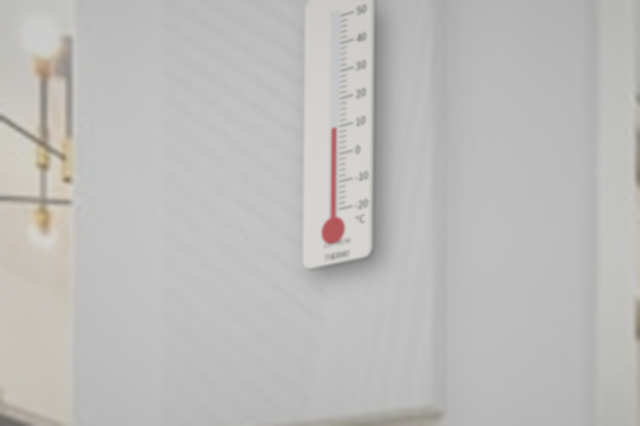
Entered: 10 °C
